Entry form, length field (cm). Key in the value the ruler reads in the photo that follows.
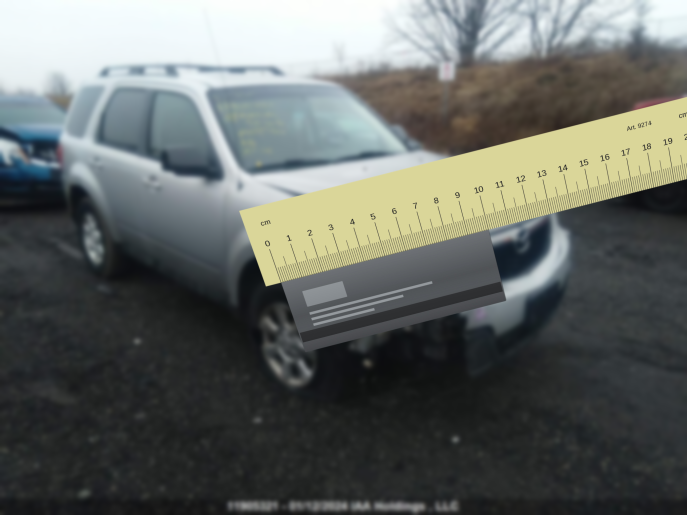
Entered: 10 cm
